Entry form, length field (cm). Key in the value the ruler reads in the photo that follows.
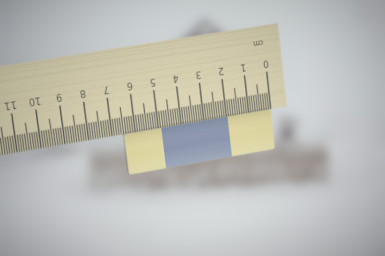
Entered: 6.5 cm
